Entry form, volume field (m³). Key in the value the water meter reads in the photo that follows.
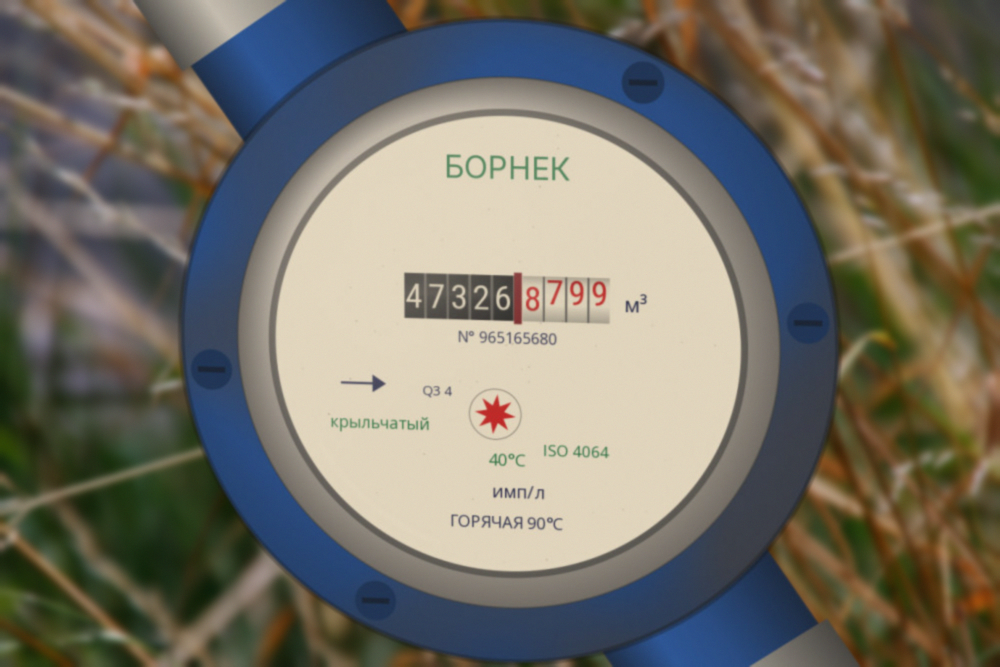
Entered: 47326.8799 m³
